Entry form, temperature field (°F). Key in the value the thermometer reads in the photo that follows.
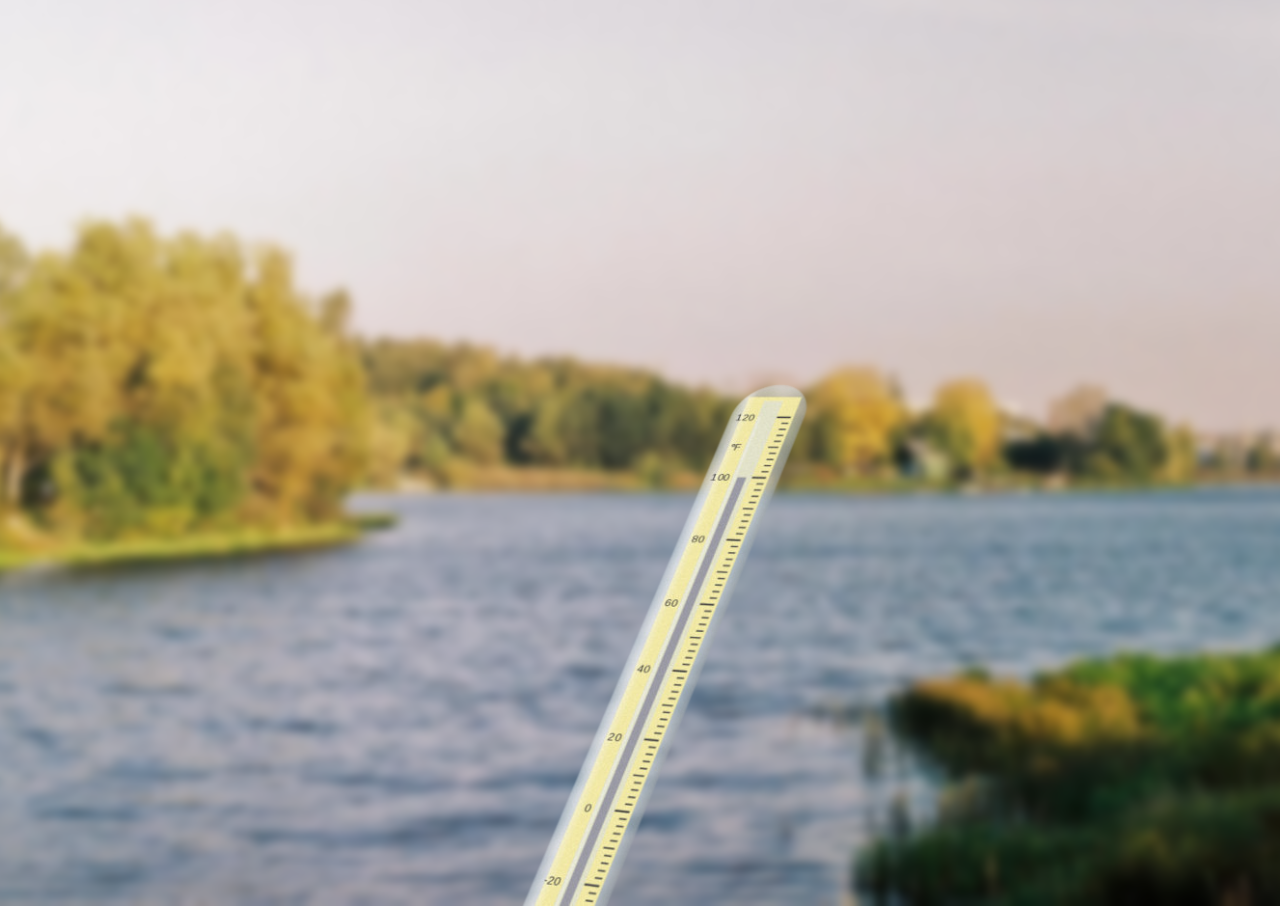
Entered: 100 °F
